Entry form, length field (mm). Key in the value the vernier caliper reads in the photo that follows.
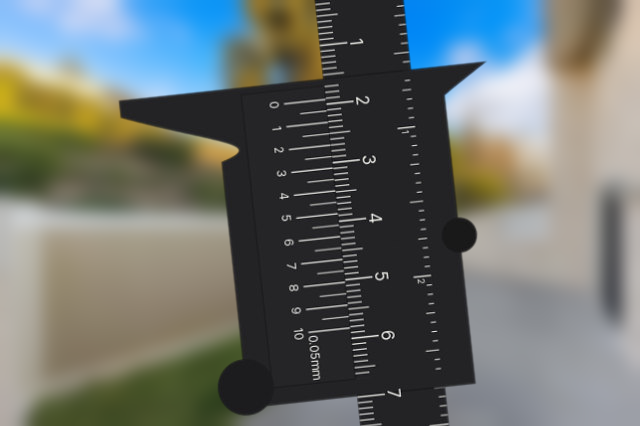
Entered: 19.2 mm
